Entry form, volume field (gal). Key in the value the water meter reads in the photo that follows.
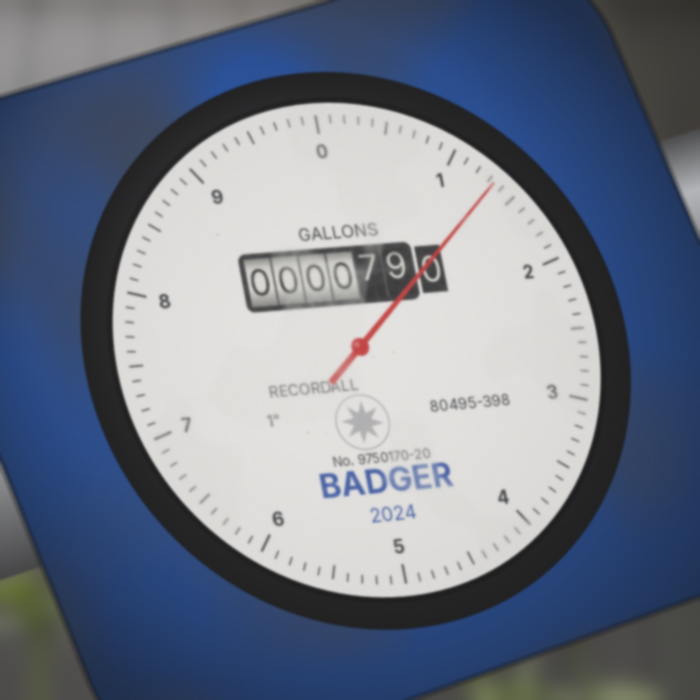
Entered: 791.3 gal
